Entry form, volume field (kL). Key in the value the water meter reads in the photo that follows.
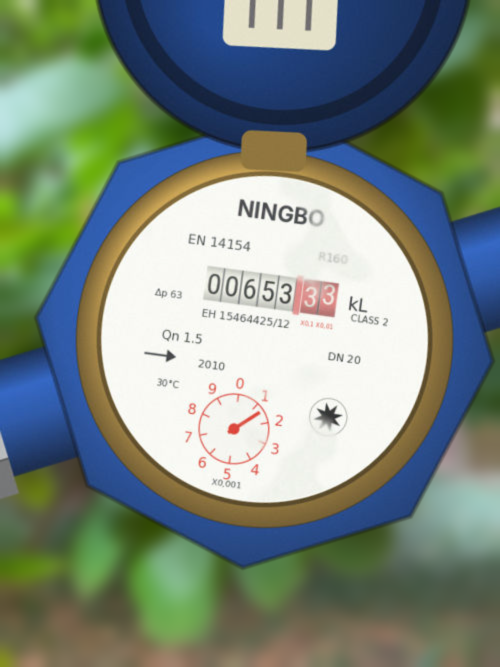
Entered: 653.331 kL
